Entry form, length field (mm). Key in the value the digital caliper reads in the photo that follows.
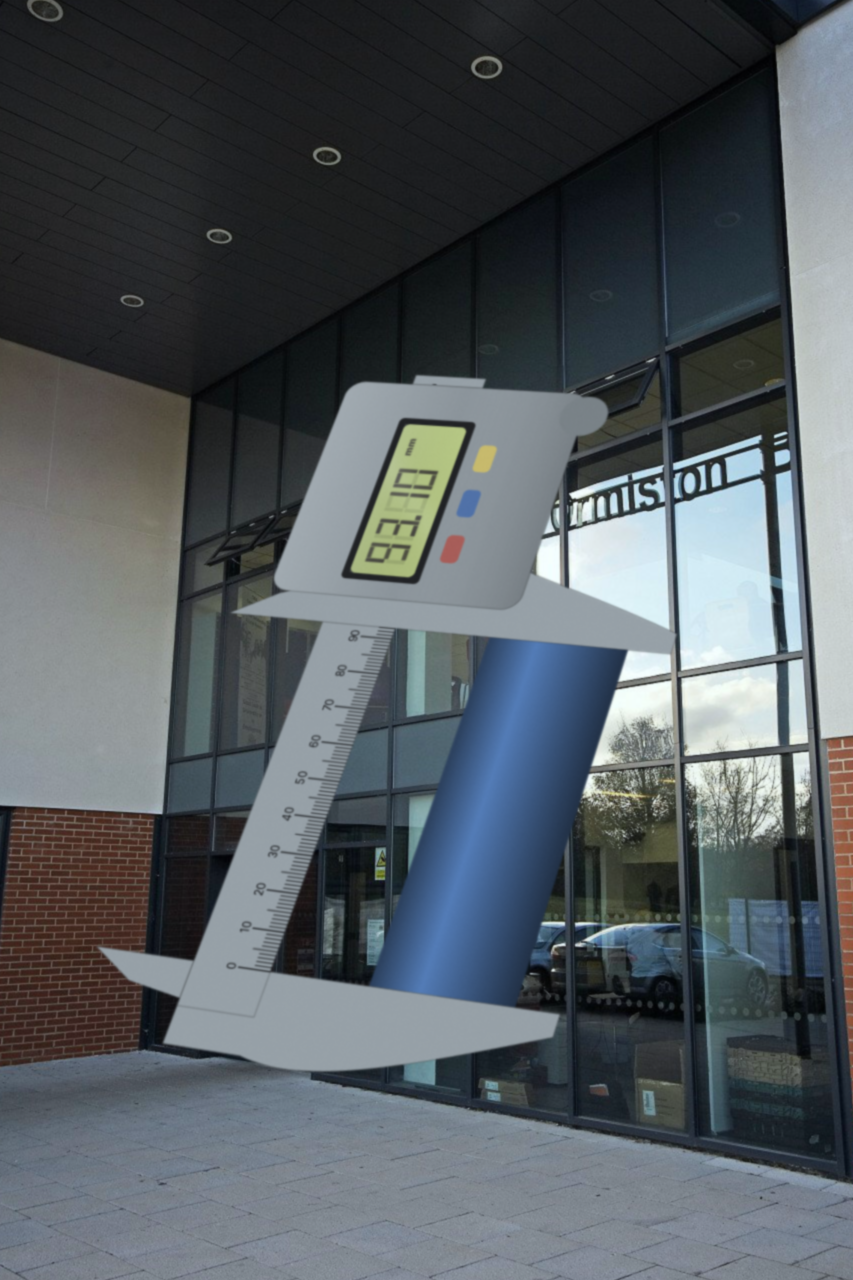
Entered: 93.10 mm
